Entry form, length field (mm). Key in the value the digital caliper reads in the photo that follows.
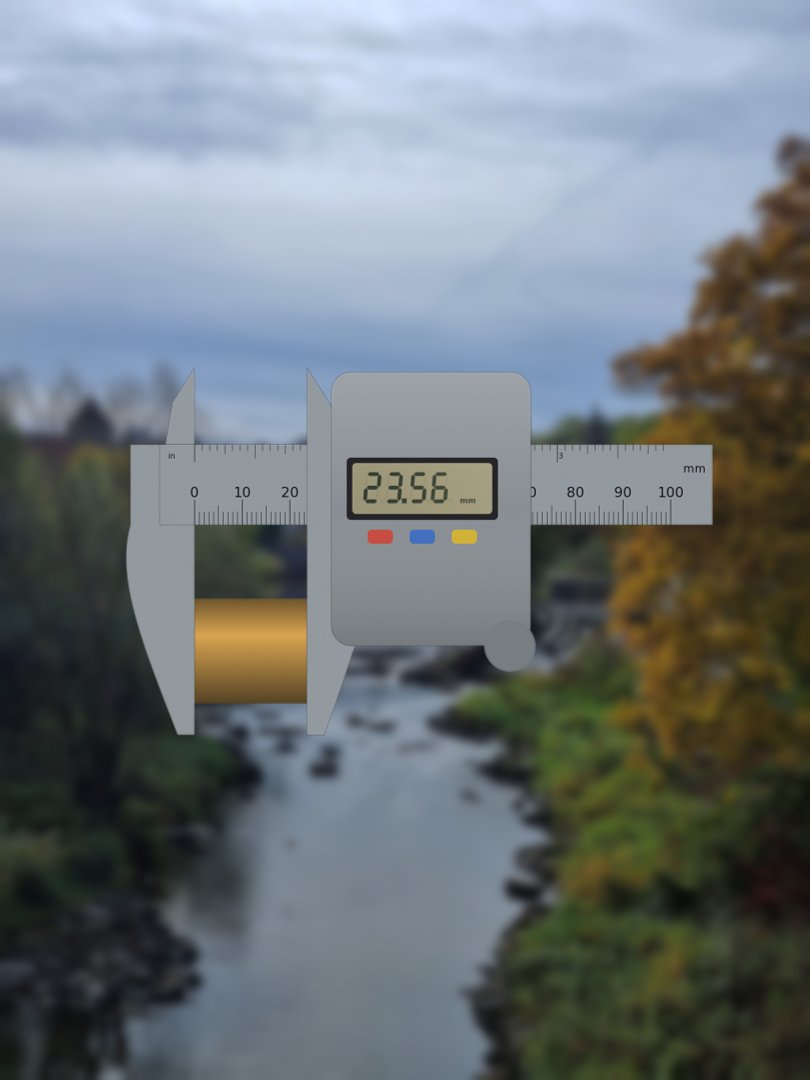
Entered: 23.56 mm
